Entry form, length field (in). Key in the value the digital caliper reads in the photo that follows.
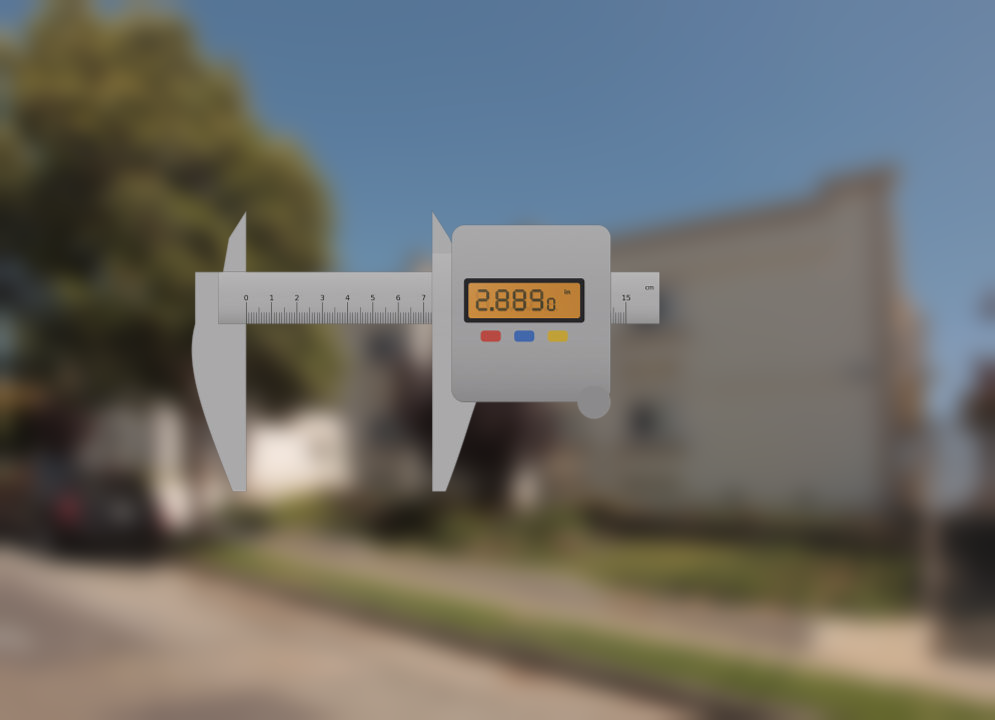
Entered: 2.8890 in
